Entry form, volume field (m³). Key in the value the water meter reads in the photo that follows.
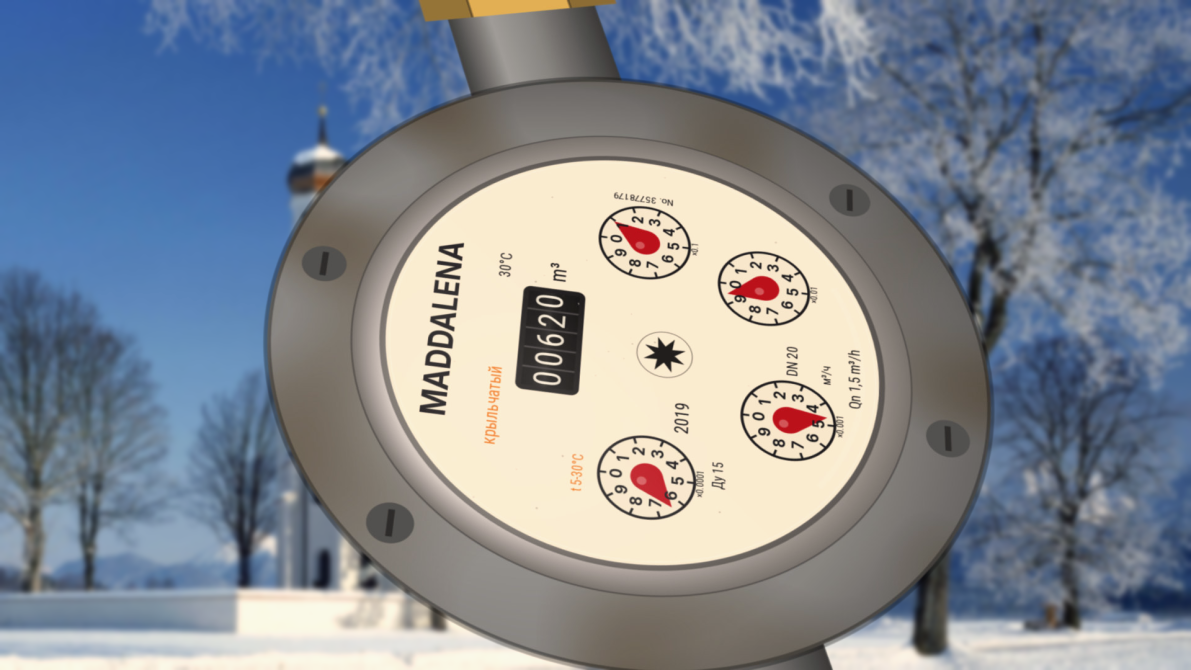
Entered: 620.0946 m³
